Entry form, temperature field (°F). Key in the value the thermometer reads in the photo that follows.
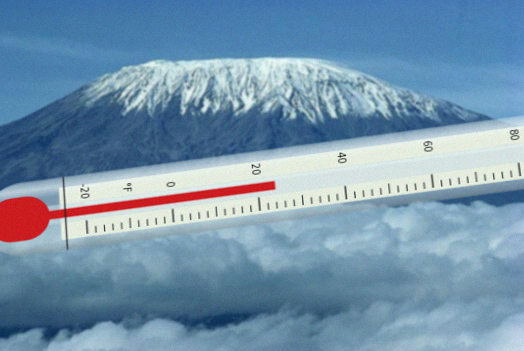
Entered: 24 °F
